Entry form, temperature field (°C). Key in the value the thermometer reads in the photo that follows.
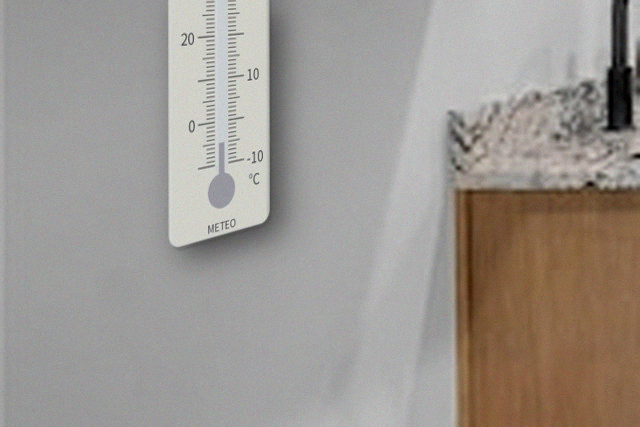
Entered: -5 °C
